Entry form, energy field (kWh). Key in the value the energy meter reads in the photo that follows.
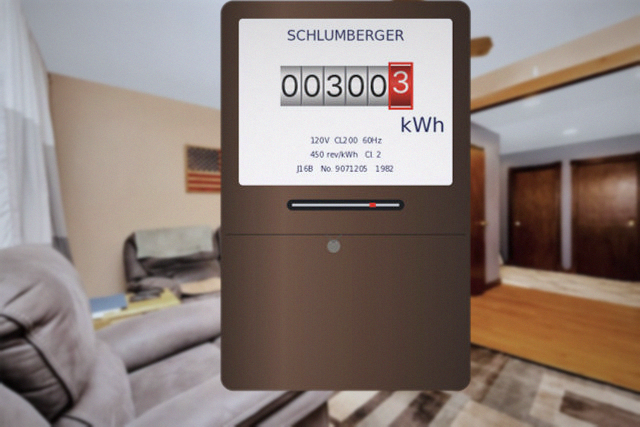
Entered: 300.3 kWh
